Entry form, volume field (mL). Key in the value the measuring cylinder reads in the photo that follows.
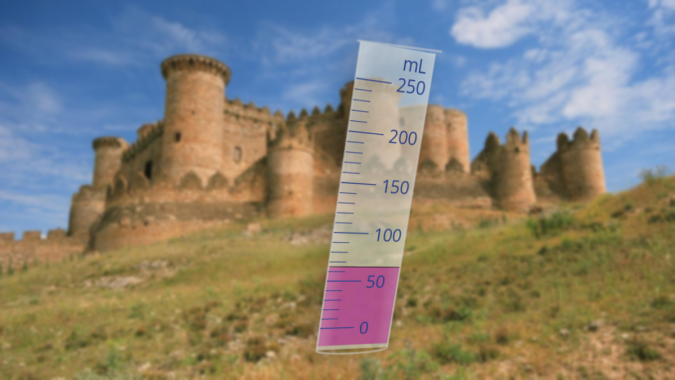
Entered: 65 mL
